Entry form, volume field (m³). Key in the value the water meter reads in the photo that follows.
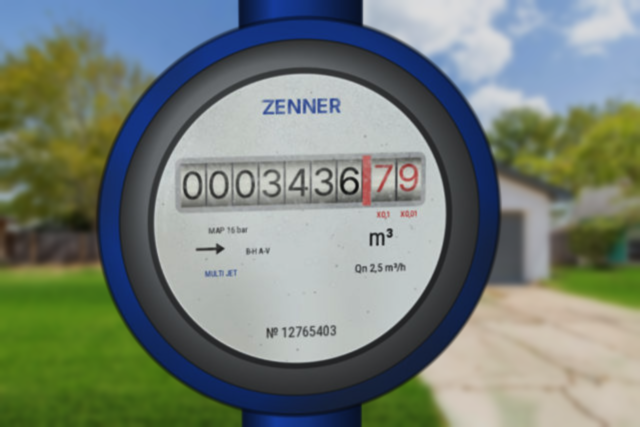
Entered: 3436.79 m³
